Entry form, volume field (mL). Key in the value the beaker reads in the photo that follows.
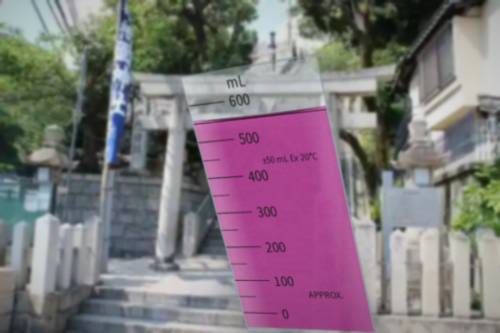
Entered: 550 mL
